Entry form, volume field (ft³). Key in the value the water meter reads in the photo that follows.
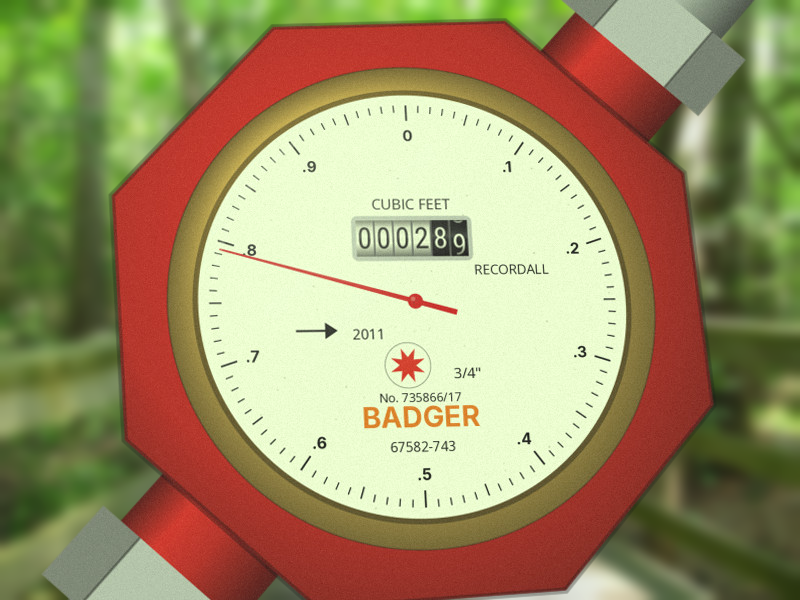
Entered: 288.79 ft³
